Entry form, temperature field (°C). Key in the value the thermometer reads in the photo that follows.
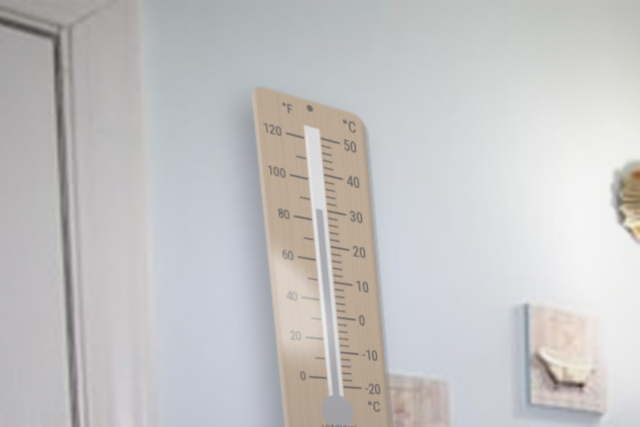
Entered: 30 °C
